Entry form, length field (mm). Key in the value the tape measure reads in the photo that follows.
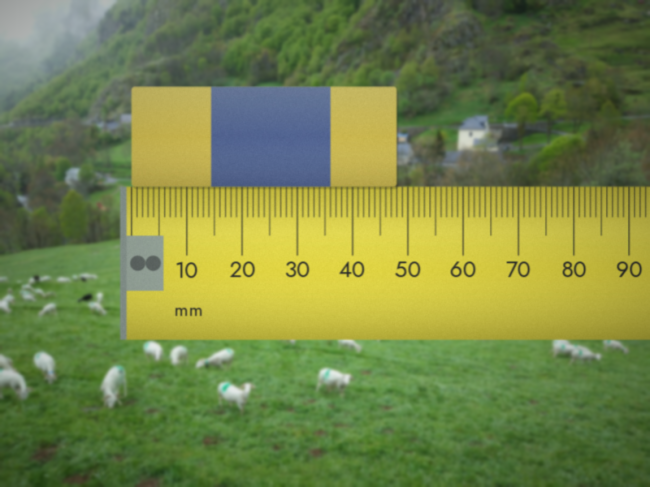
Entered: 48 mm
